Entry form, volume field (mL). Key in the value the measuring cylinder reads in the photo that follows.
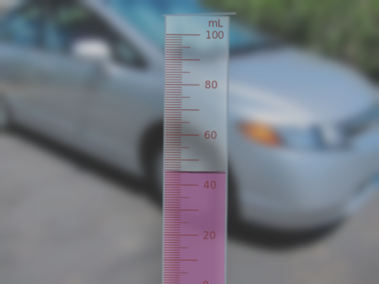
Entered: 45 mL
